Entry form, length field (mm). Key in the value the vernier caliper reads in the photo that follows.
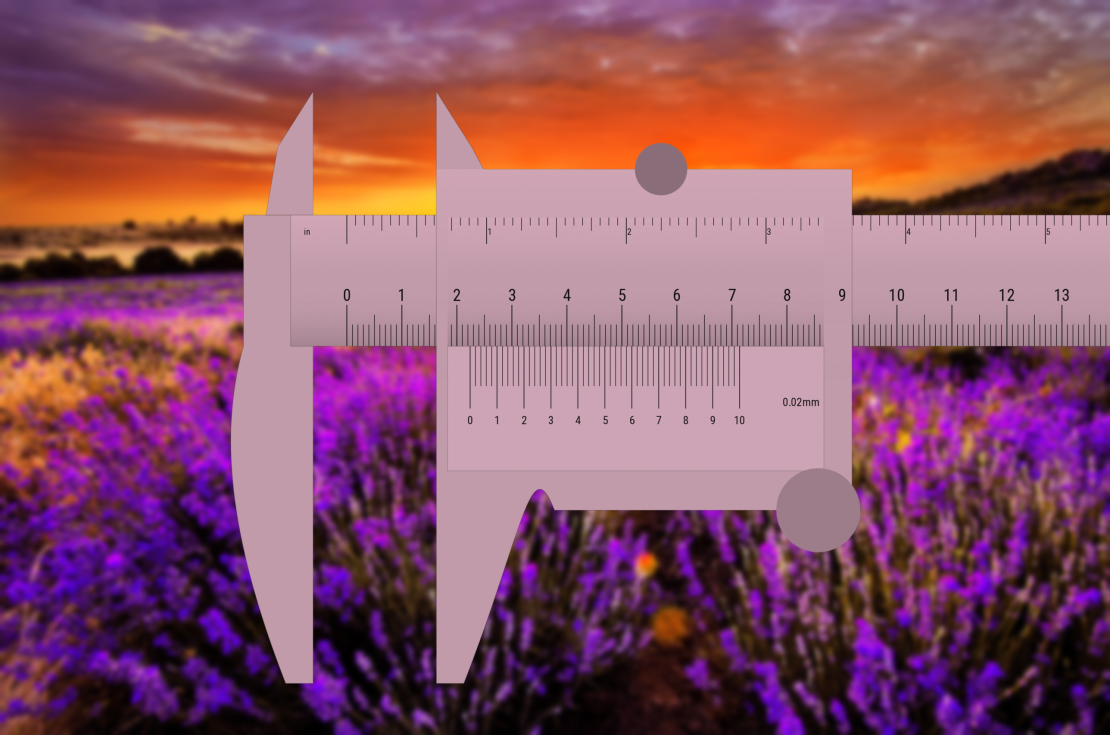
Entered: 22.4 mm
